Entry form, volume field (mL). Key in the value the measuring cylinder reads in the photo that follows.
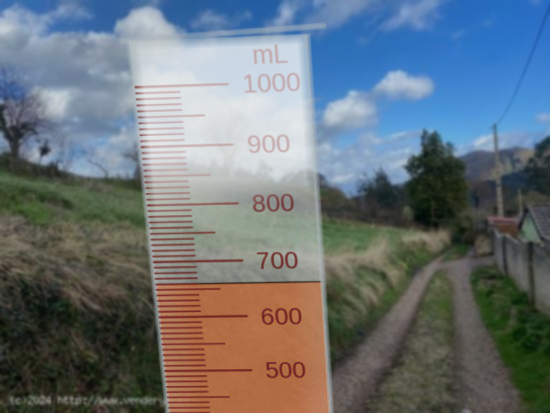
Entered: 660 mL
